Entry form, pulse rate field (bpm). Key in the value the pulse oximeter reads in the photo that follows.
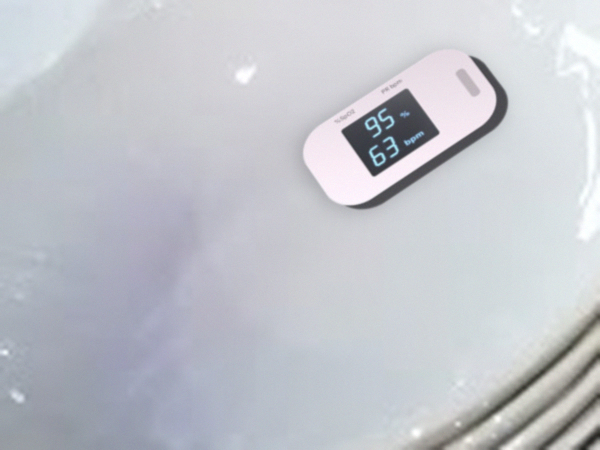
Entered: 63 bpm
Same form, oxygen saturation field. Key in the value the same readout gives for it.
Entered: 95 %
